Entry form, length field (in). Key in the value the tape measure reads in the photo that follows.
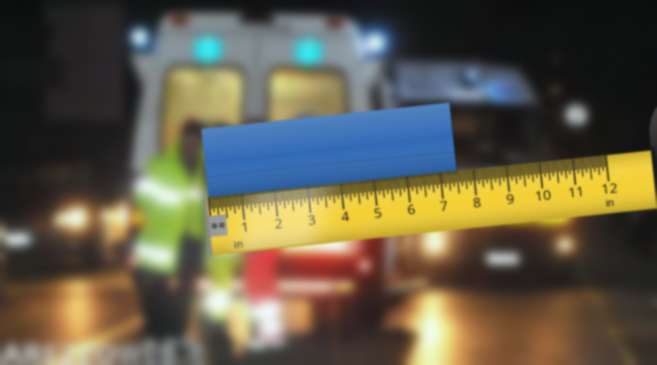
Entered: 7.5 in
